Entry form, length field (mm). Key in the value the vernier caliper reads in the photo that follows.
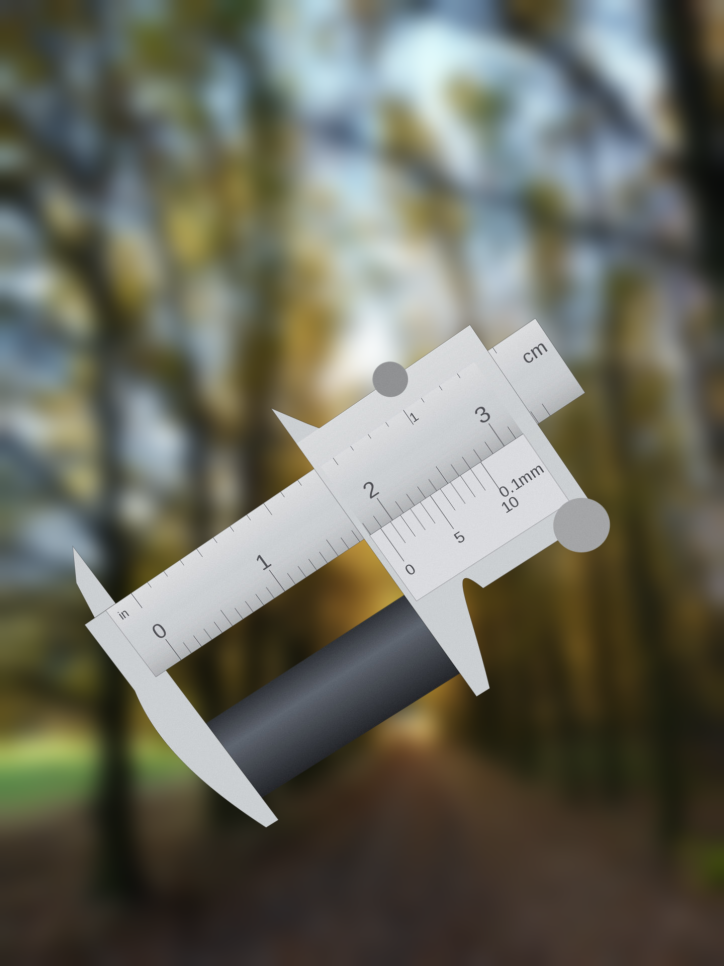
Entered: 18.9 mm
